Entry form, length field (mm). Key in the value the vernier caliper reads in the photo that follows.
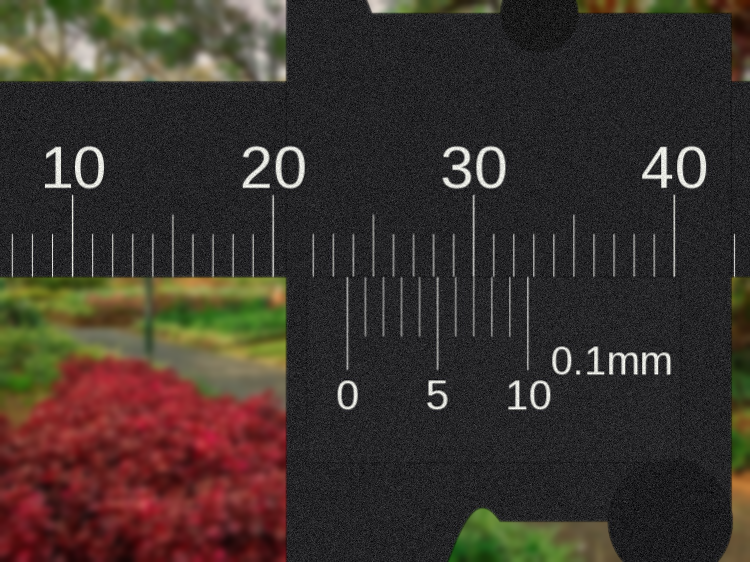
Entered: 23.7 mm
